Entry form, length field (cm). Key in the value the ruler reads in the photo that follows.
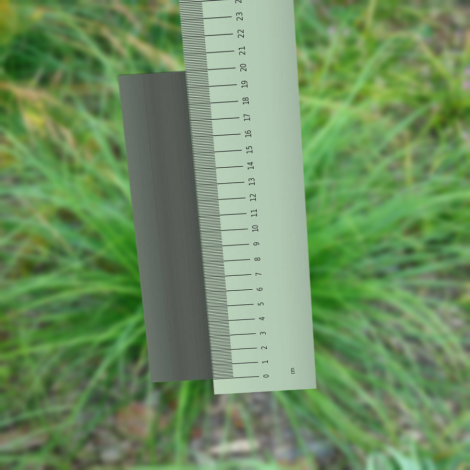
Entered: 20 cm
